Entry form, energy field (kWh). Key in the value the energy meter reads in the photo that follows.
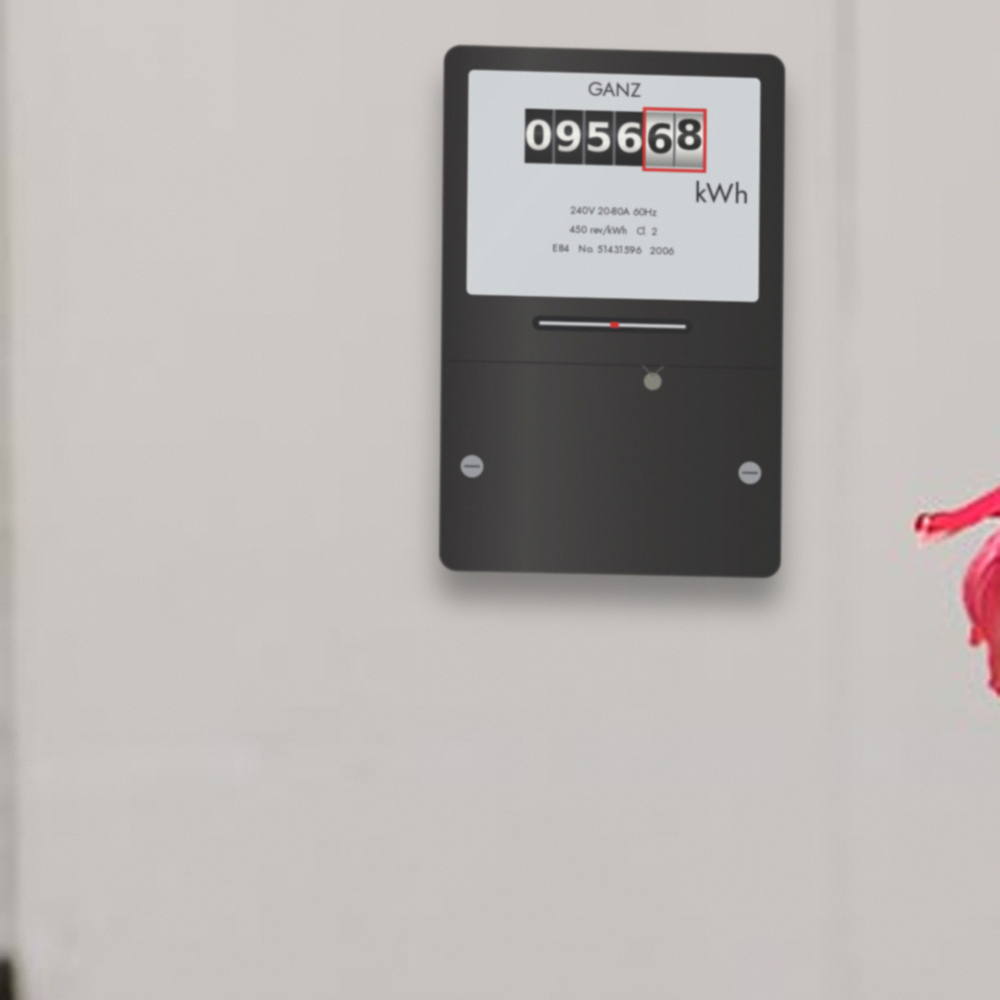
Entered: 956.68 kWh
